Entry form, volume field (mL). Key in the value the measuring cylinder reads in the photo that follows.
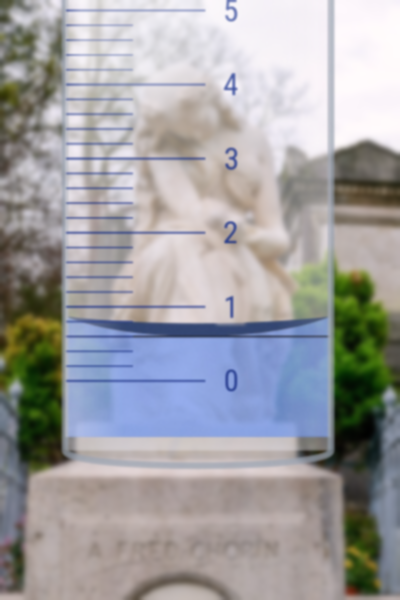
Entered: 0.6 mL
